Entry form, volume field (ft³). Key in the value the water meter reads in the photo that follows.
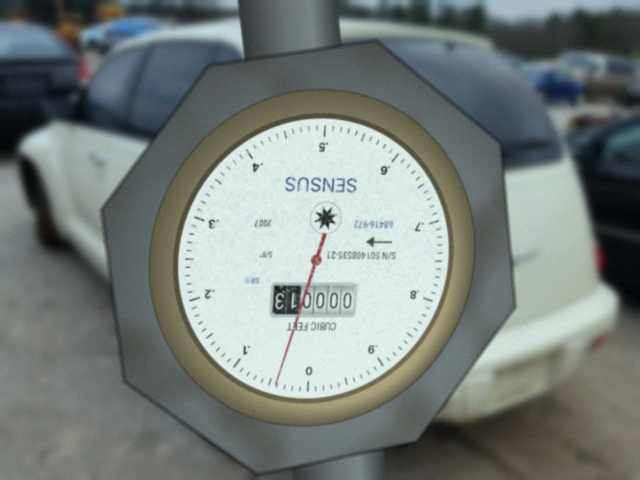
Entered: 13.04 ft³
